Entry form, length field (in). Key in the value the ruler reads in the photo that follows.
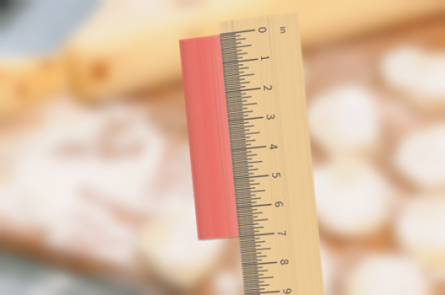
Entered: 7 in
